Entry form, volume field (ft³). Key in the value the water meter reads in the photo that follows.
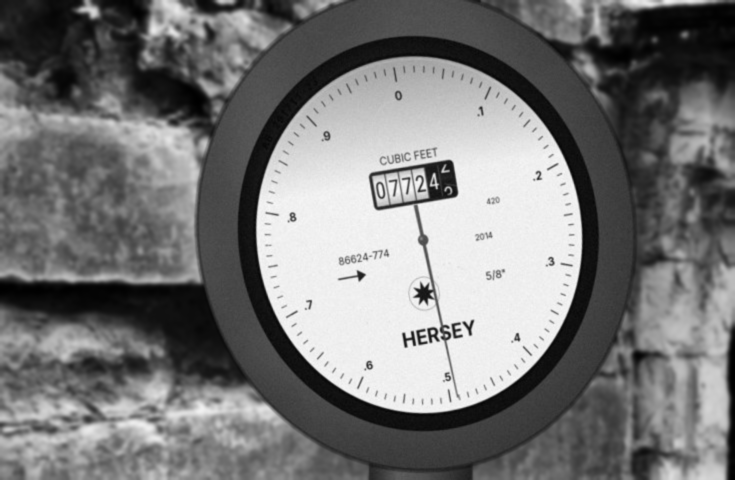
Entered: 77242.49 ft³
